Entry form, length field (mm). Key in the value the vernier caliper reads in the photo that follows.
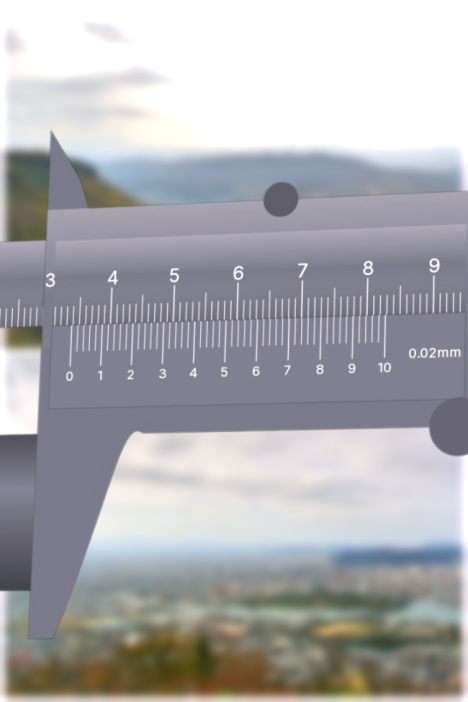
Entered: 33.8 mm
